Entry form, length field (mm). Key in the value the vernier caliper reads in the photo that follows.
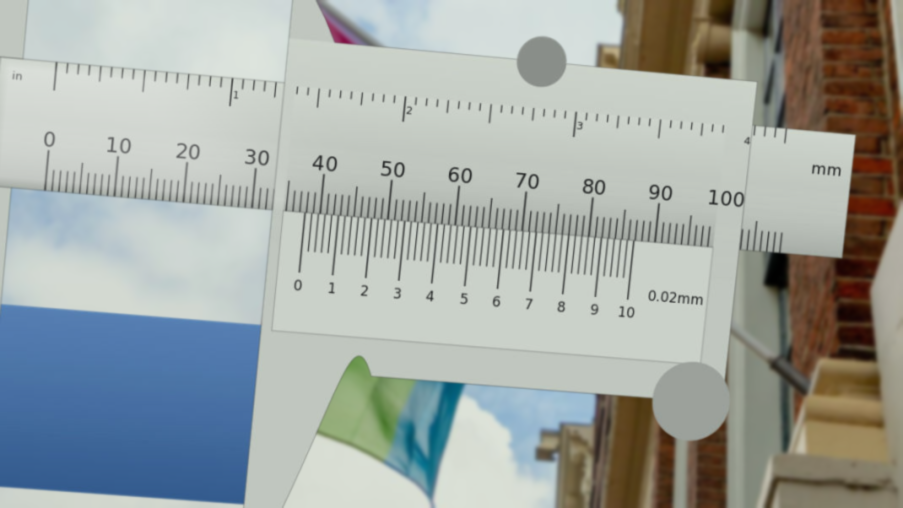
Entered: 37.8 mm
